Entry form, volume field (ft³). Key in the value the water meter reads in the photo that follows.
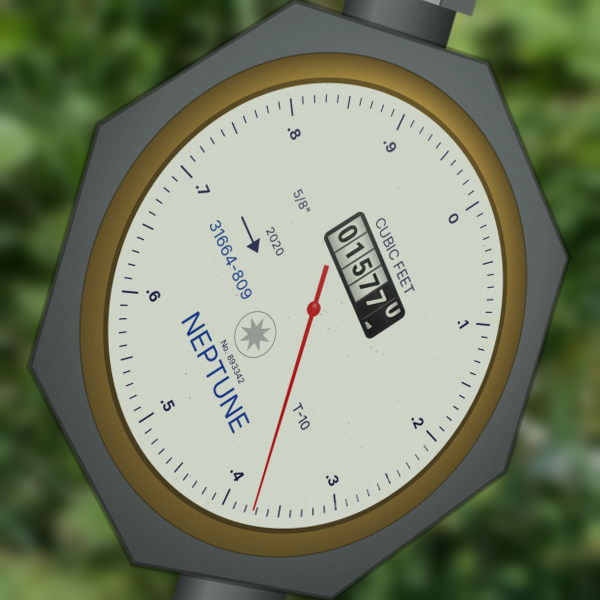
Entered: 15770.37 ft³
